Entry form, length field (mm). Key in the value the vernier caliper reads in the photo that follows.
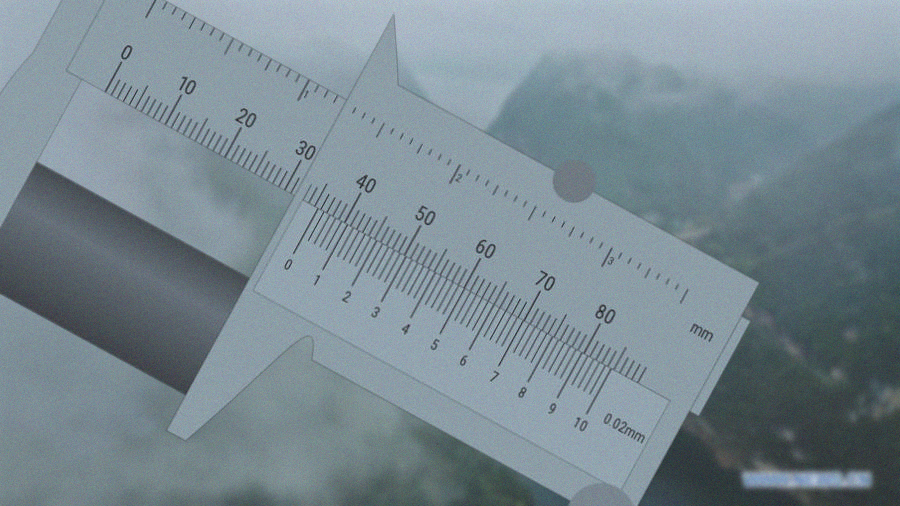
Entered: 35.6 mm
